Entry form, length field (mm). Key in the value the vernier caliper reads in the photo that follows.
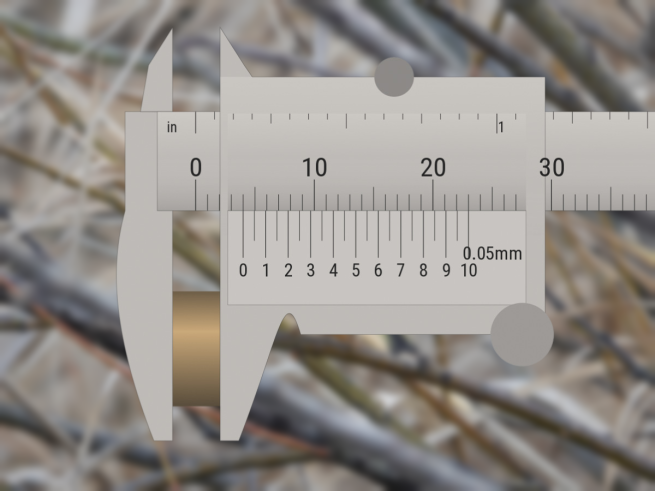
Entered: 4.0 mm
